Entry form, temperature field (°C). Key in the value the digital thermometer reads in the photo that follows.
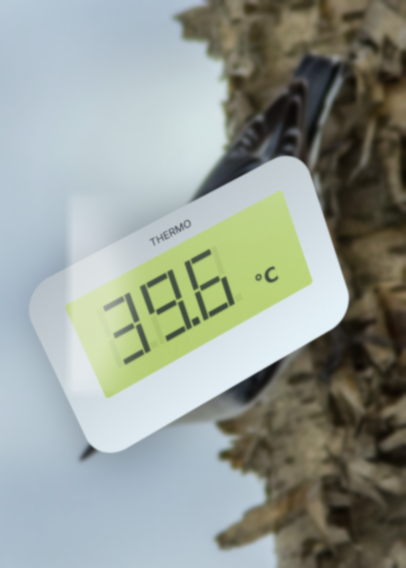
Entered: 39.6 °C
